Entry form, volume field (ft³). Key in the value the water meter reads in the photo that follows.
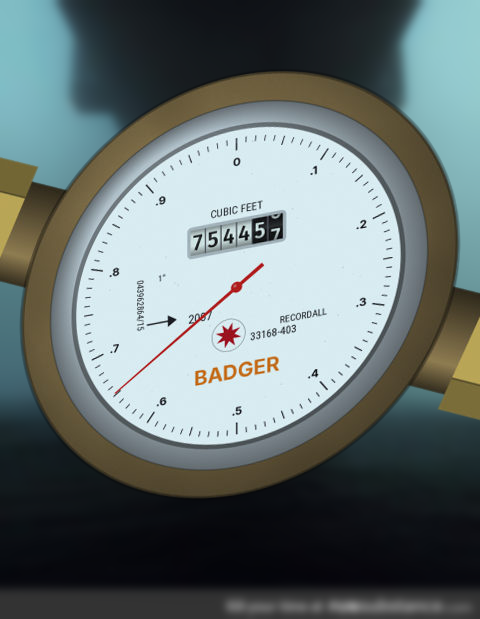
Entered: 754456.65 ft³
